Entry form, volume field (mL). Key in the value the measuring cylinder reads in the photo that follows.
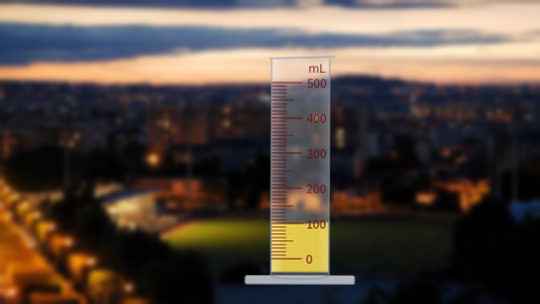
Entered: 100 mL
